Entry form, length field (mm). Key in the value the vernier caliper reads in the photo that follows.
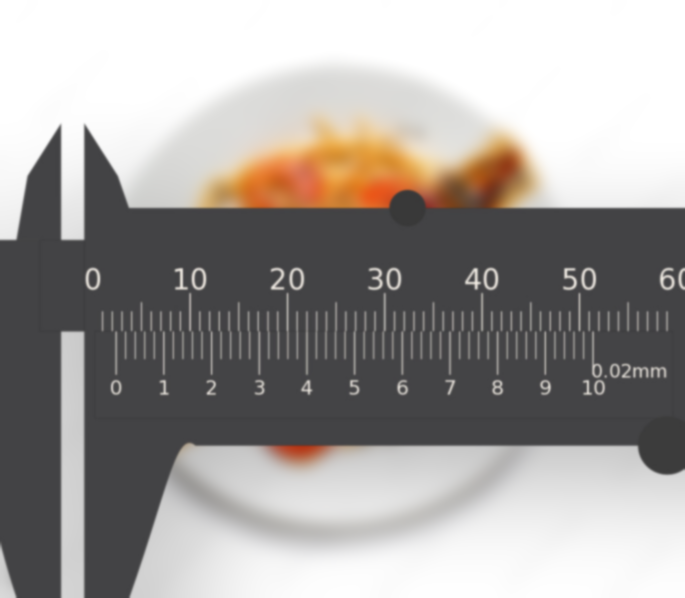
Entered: 2.4 mm
